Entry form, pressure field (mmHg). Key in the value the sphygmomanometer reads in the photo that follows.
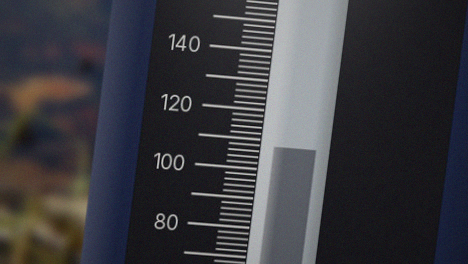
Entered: 108 mmHg
